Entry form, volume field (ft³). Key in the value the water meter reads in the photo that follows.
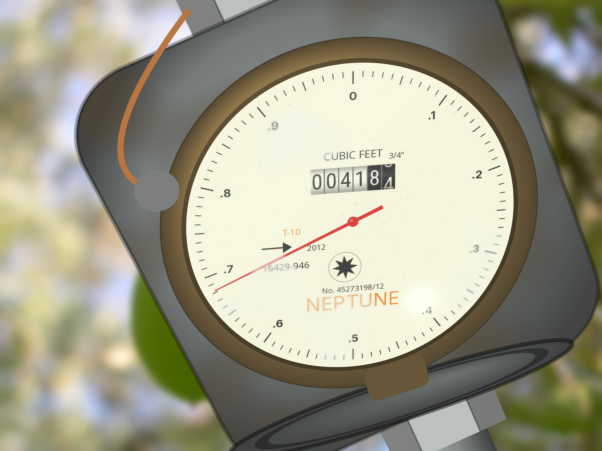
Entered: 4183.68 ft³
